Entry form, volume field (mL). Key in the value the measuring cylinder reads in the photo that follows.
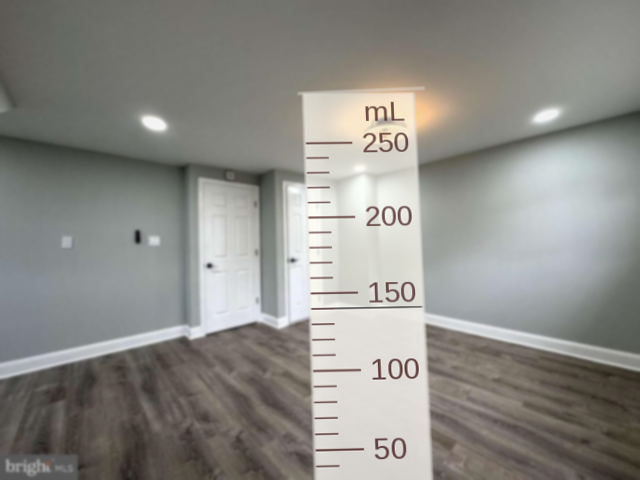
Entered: 140 mL
